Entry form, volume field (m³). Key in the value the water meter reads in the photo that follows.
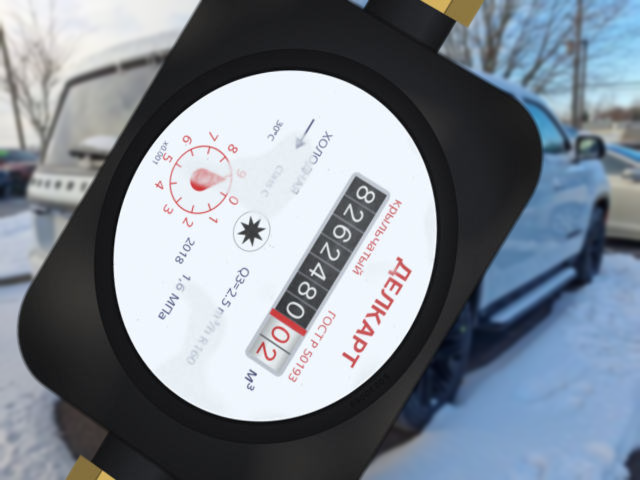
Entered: 8262480.019 m³
